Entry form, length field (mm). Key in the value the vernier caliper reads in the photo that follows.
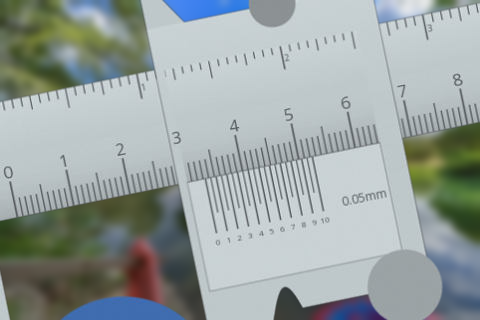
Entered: 33.4 mm
